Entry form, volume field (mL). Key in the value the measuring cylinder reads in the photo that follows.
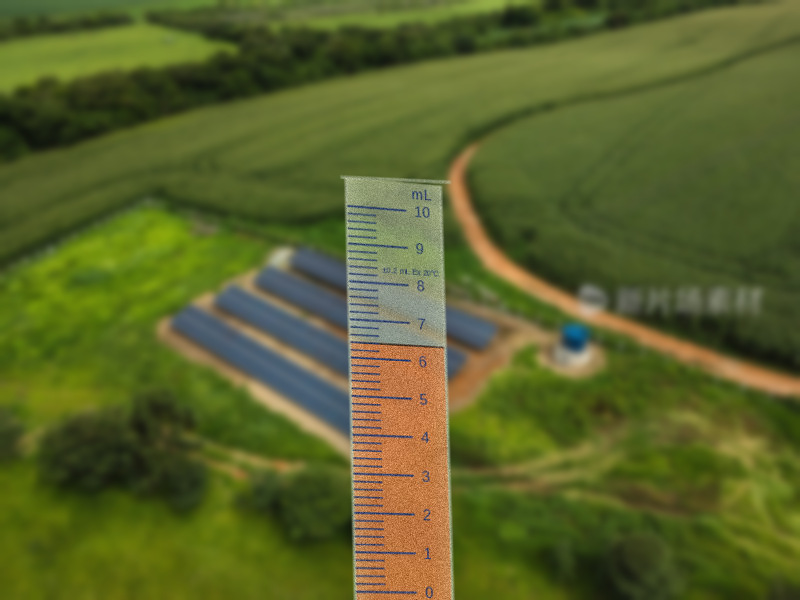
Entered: 6.4 mL
